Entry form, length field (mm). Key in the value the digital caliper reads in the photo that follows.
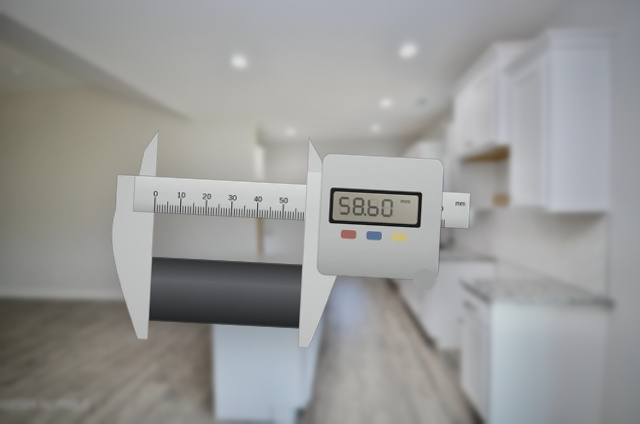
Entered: 58.60 mm
